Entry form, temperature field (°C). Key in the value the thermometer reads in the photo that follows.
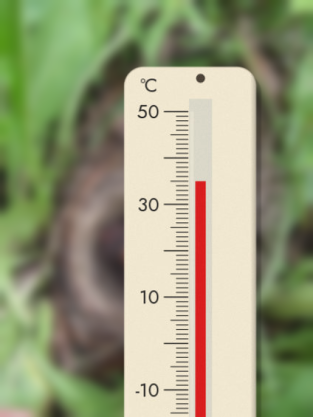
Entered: 35 °C
